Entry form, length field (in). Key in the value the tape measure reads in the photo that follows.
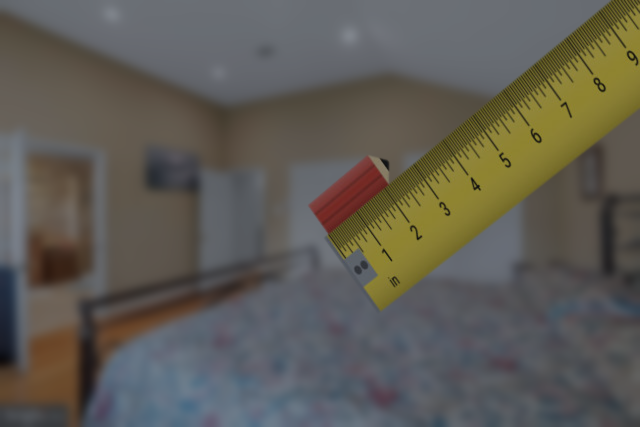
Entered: 2.5 in
